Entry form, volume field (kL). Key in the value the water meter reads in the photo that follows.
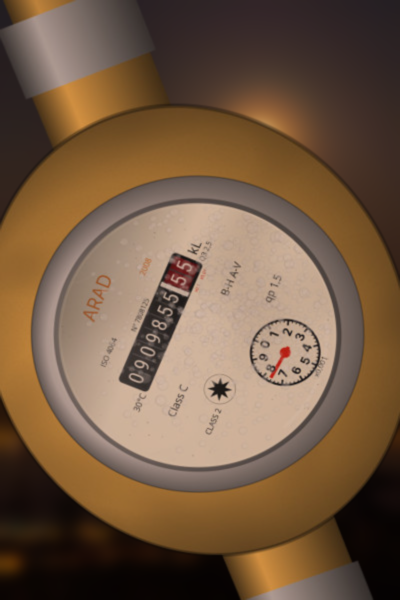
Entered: 909855.557 kL
